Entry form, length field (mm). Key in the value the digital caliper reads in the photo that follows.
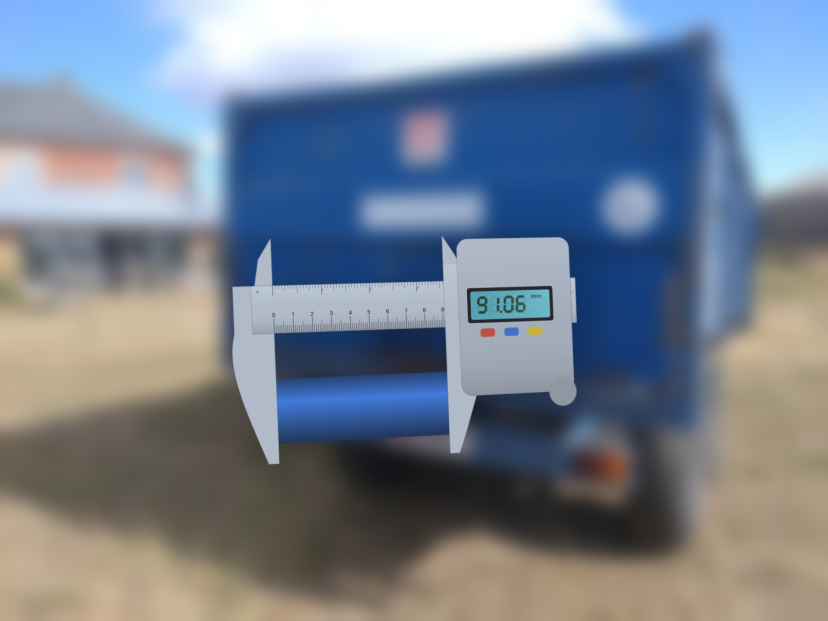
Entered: 91.06 mm
